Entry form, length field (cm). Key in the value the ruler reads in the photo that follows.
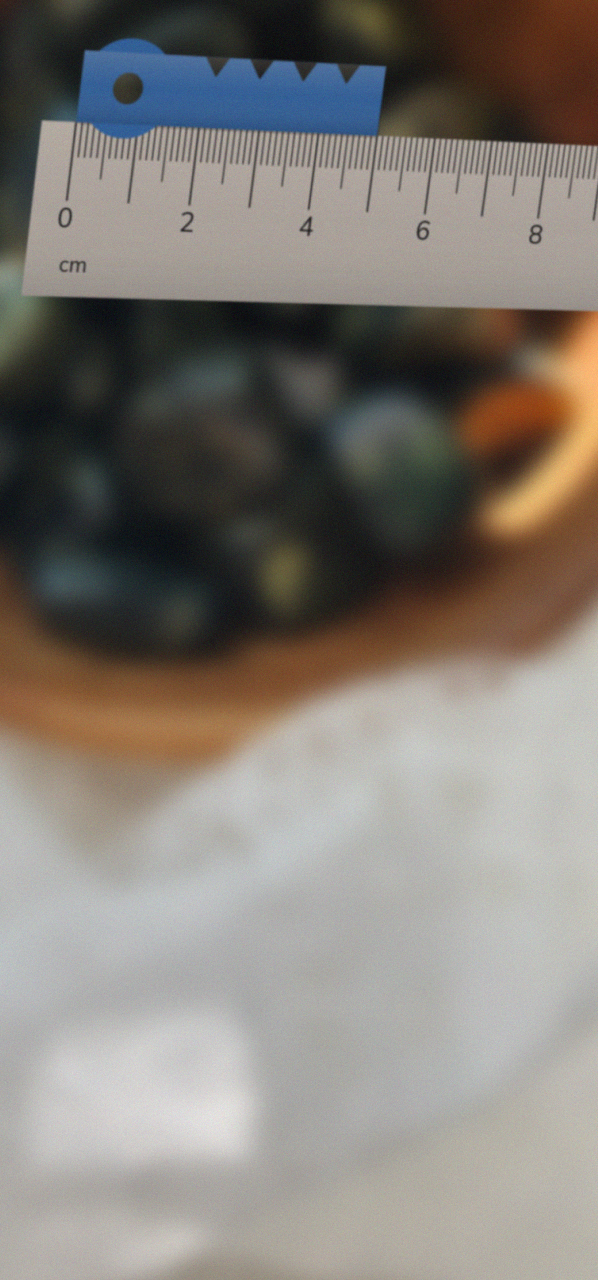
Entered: 5 cm
